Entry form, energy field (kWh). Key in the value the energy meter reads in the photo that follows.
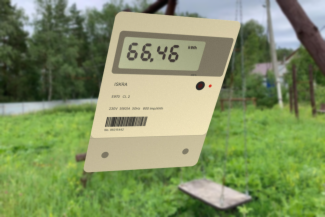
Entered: 66.46 kWh
